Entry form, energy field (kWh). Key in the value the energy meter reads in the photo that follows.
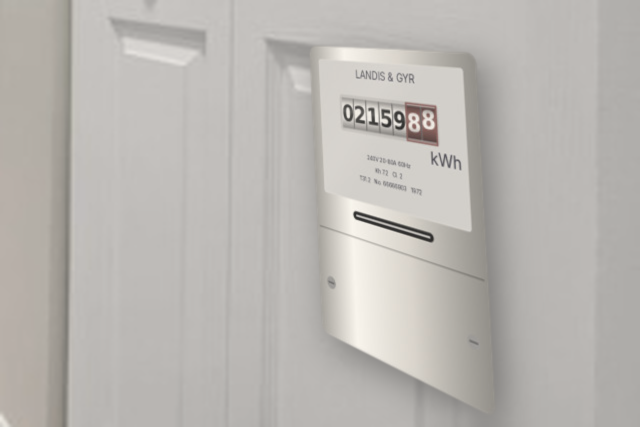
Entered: 2159.88 kWh
